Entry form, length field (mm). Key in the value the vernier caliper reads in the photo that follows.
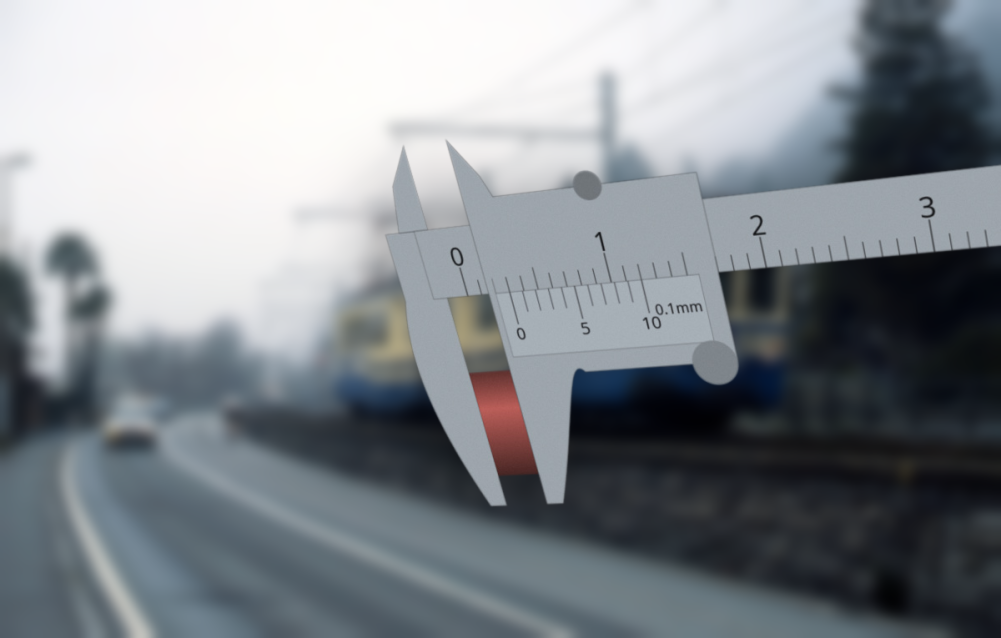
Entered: 3.0 mm
